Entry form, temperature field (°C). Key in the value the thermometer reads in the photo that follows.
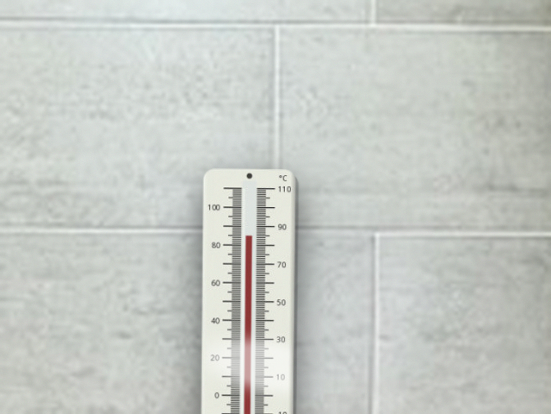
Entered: 85 °C
